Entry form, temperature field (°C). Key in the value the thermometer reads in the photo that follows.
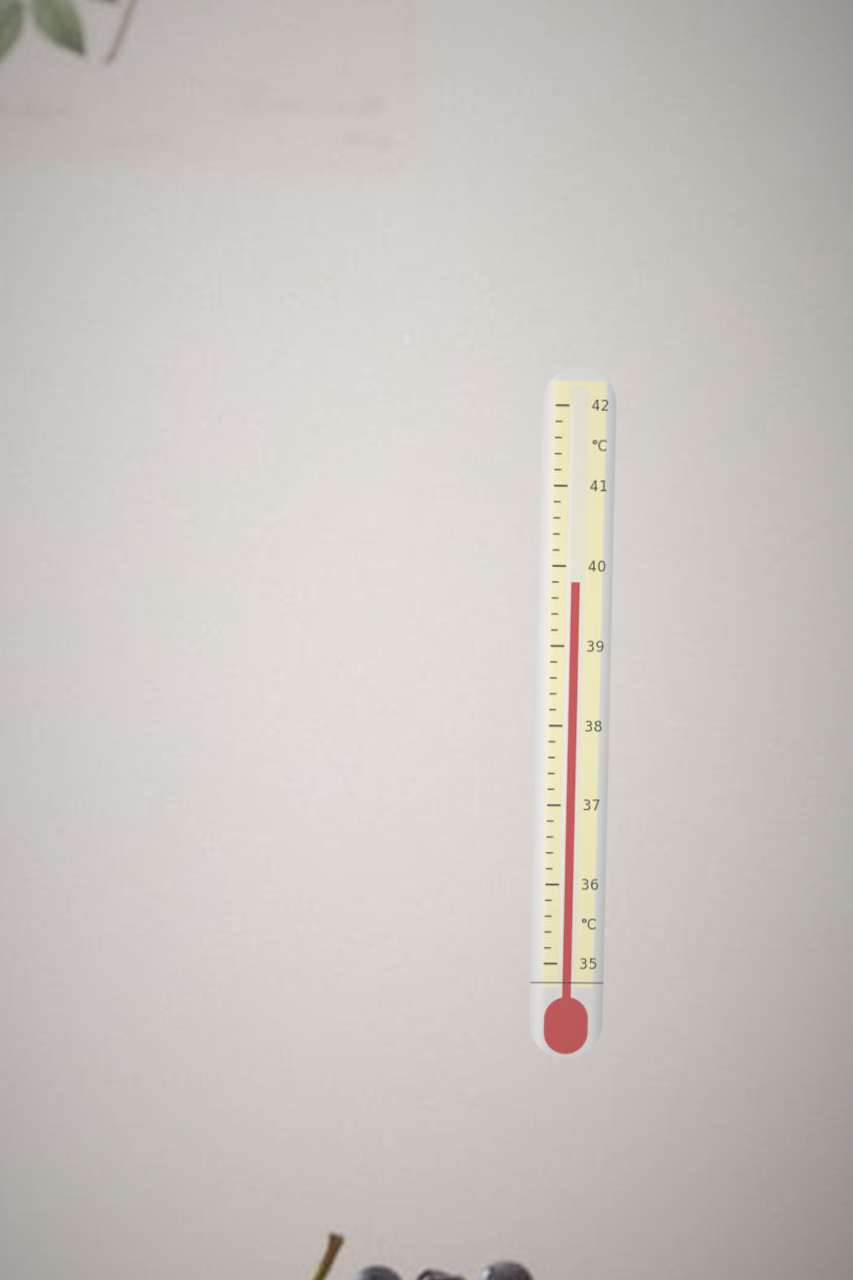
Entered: 39.8 °C
